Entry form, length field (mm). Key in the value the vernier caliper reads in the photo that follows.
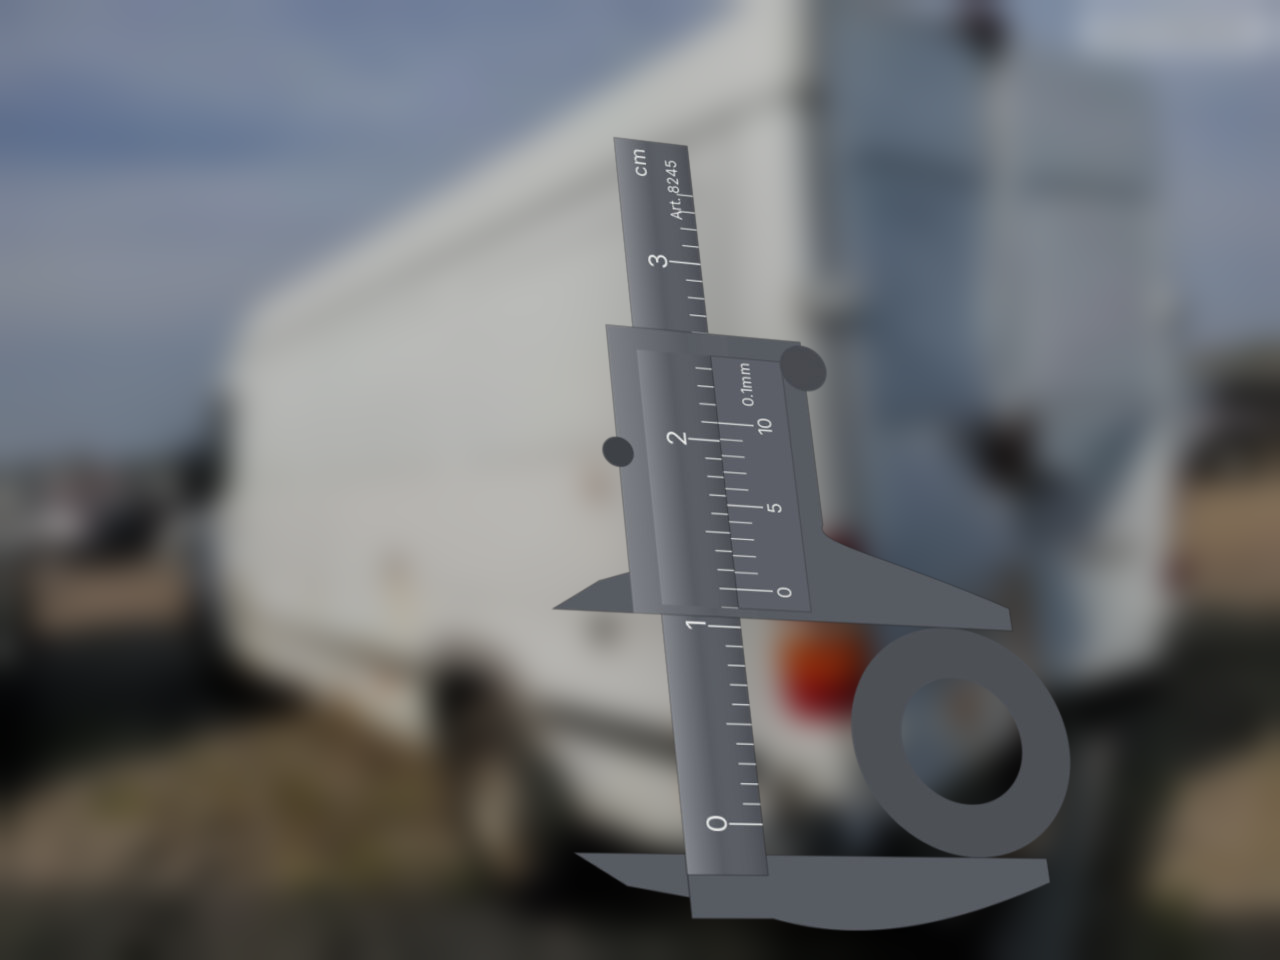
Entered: 12.0 mm
